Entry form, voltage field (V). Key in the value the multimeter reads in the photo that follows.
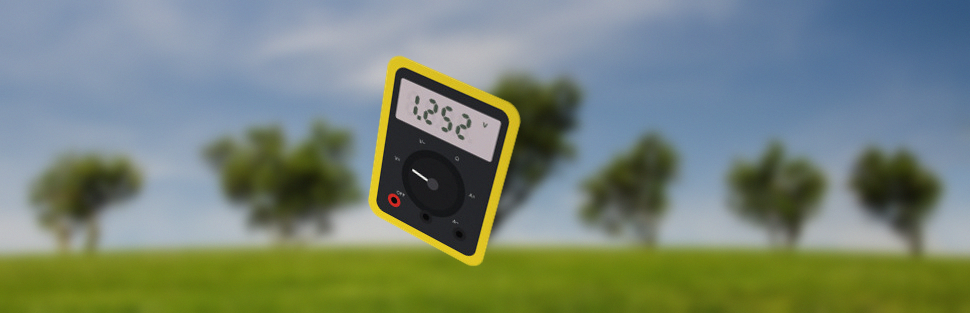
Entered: 1.252 V
